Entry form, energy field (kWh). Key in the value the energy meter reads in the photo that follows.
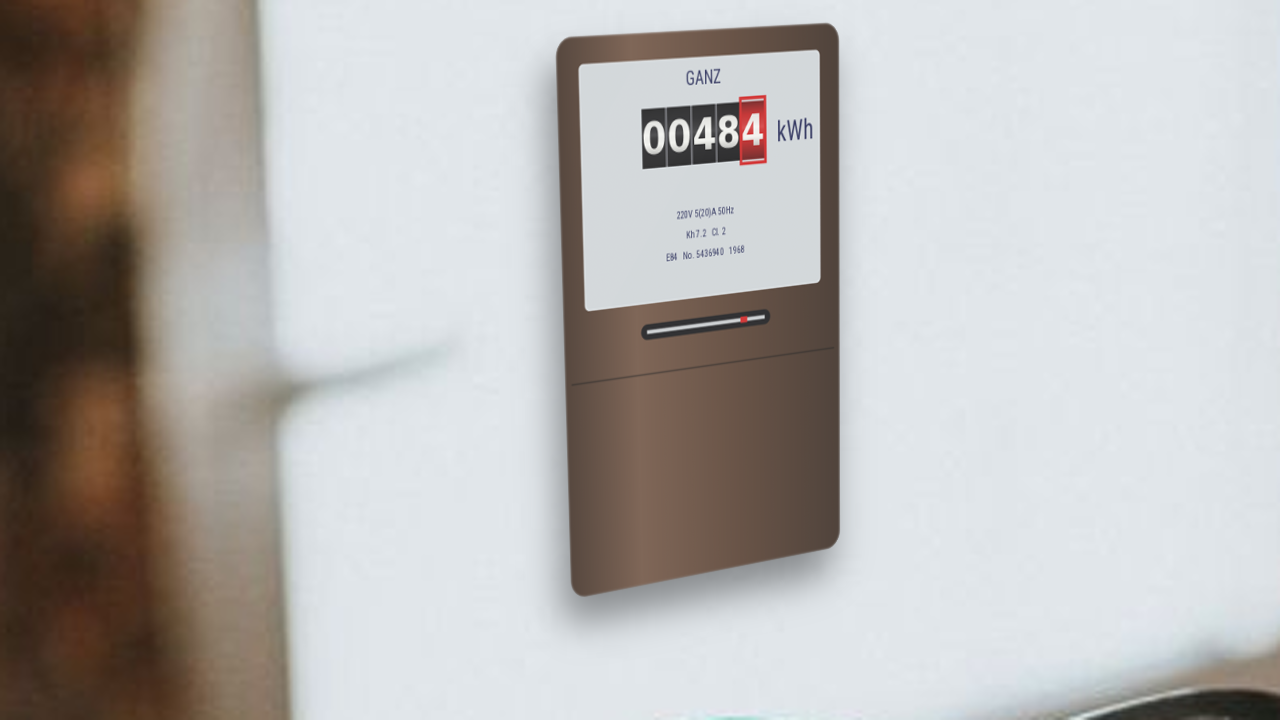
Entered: 48.4 kWh
